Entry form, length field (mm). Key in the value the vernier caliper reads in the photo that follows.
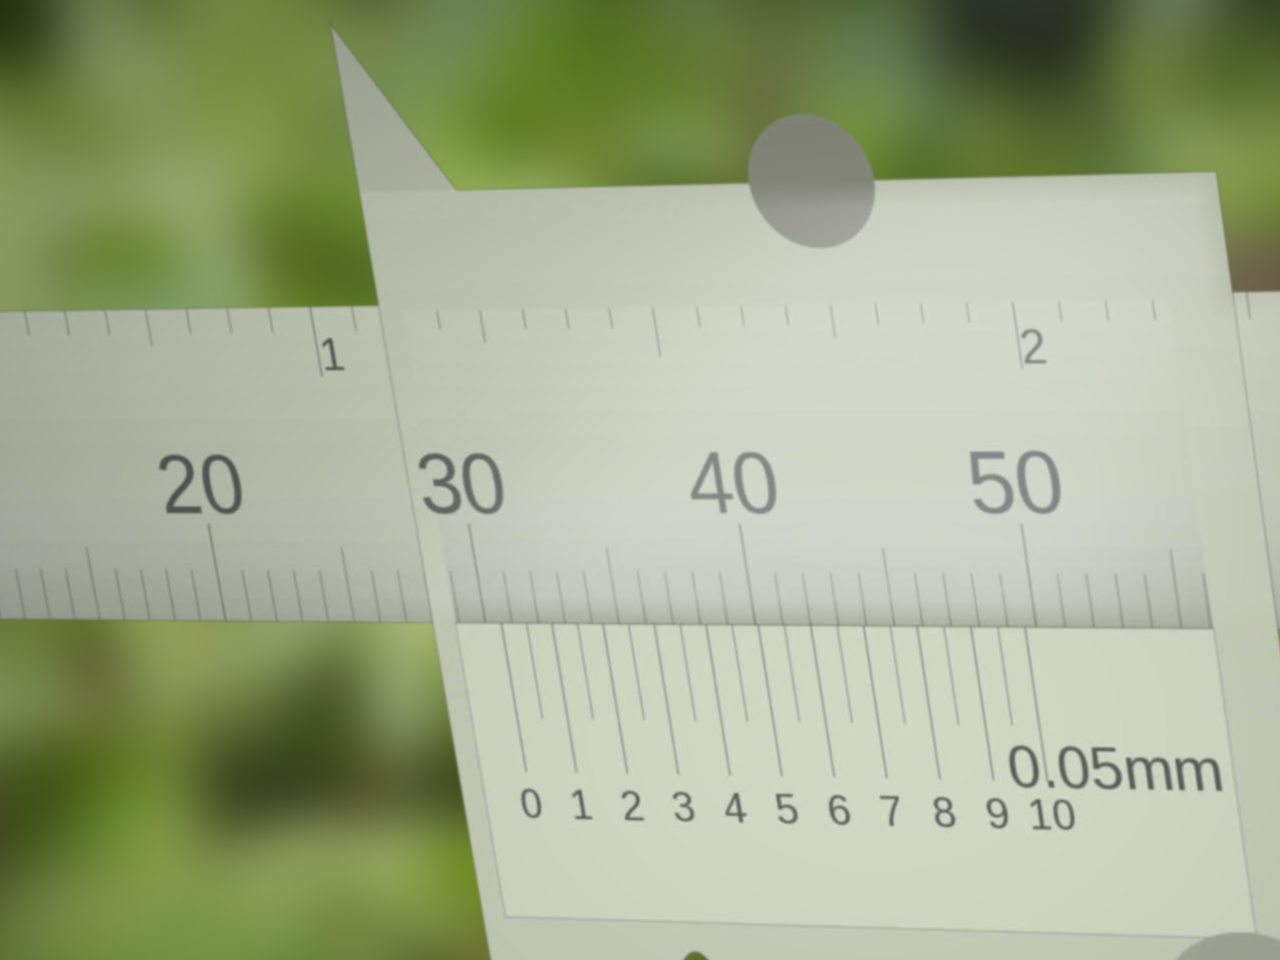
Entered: 30.6 mm
